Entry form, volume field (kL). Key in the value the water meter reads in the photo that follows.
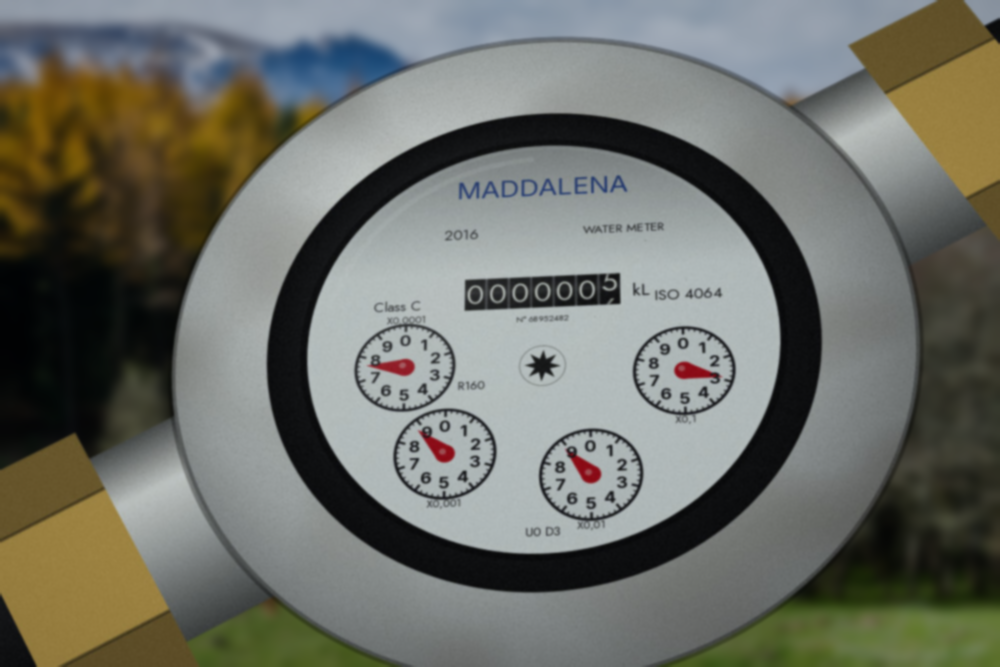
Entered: 5.2887 kL
